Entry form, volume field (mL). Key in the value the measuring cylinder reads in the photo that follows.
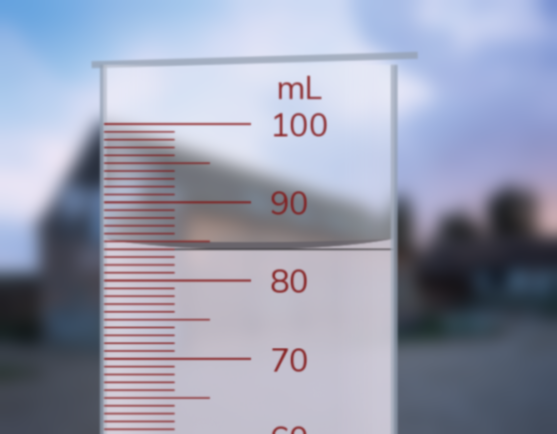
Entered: 84 mL
